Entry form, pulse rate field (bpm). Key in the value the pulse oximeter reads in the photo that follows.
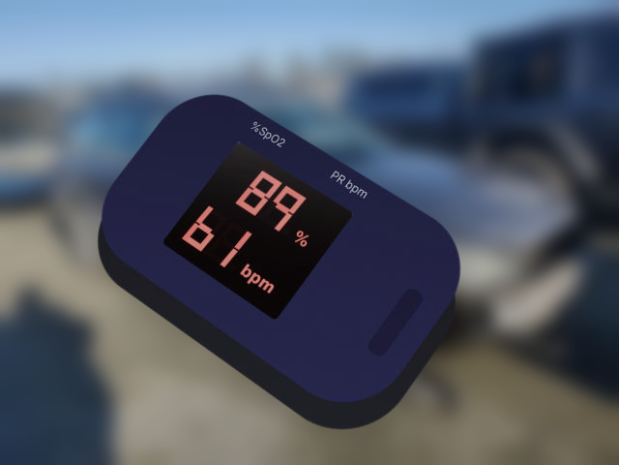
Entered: 61 bpm
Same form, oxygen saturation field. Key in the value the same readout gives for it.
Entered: 89 %
